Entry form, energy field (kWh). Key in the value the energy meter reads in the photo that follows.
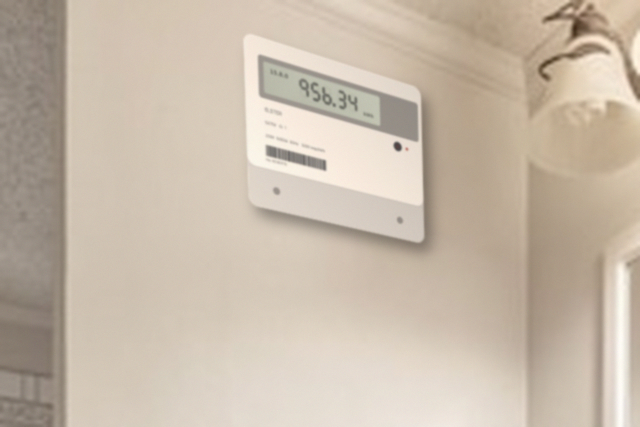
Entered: 956.34 kWh
